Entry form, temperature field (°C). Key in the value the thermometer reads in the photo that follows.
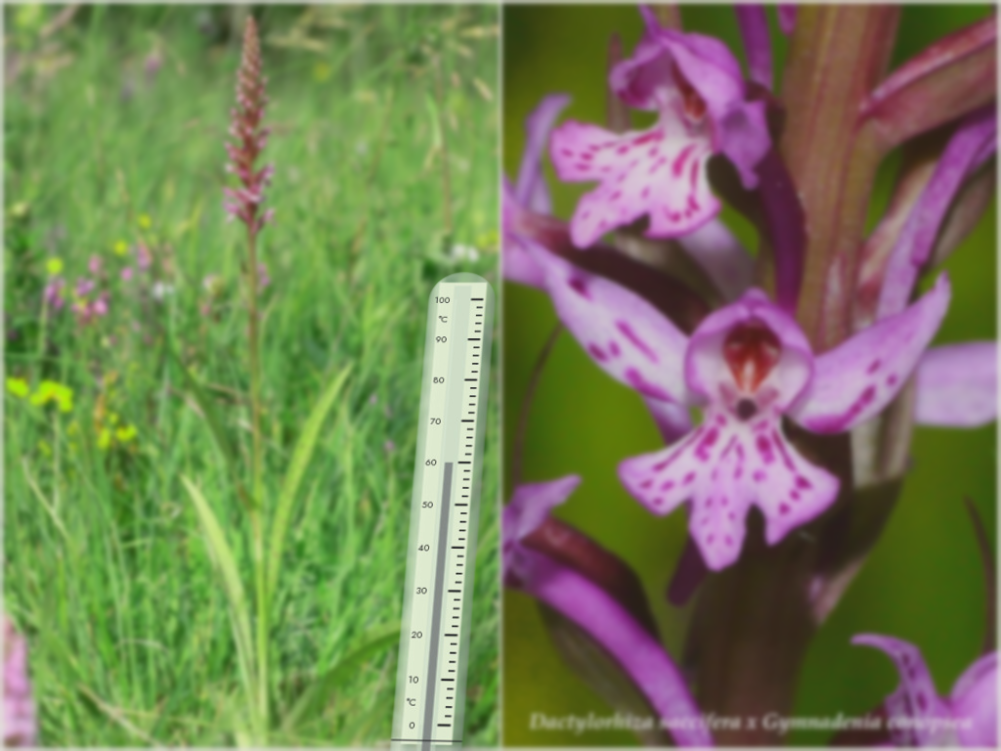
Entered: 60 °C
